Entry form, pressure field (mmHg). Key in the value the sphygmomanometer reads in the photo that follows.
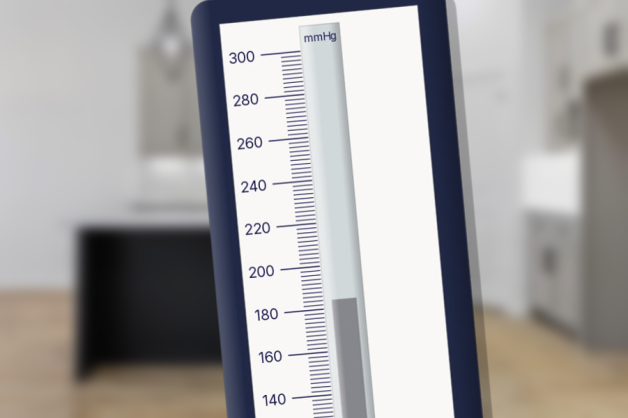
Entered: 184 mmHg
